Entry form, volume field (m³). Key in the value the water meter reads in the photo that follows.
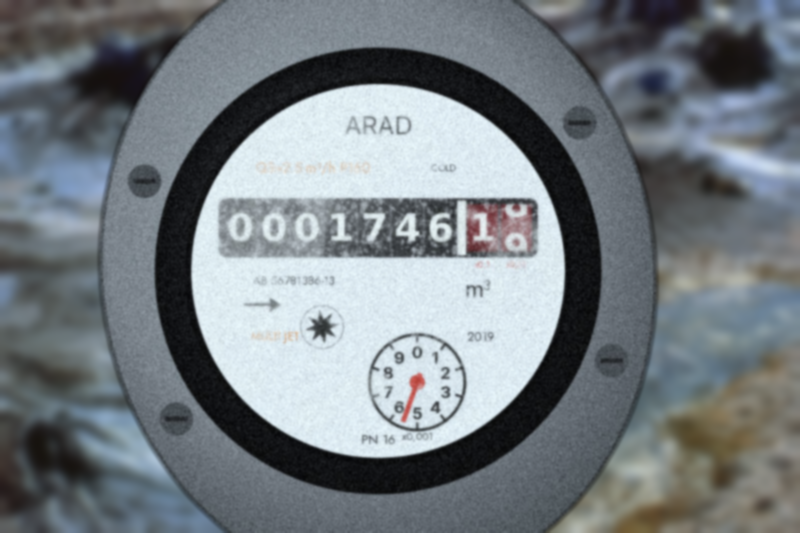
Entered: 1746.185 m³
